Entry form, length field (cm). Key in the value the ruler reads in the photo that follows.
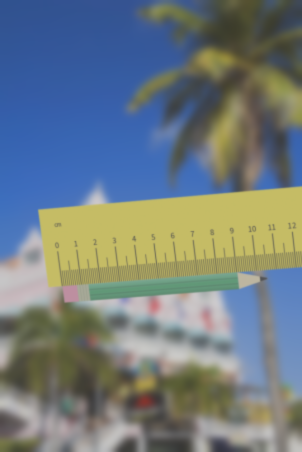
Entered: 10.5 cm
